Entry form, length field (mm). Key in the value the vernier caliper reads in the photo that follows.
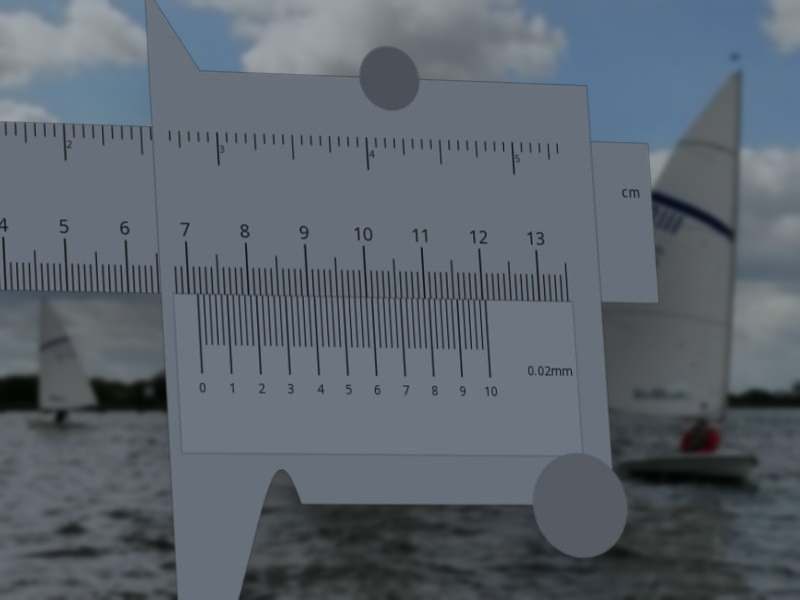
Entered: 71.5 mm
